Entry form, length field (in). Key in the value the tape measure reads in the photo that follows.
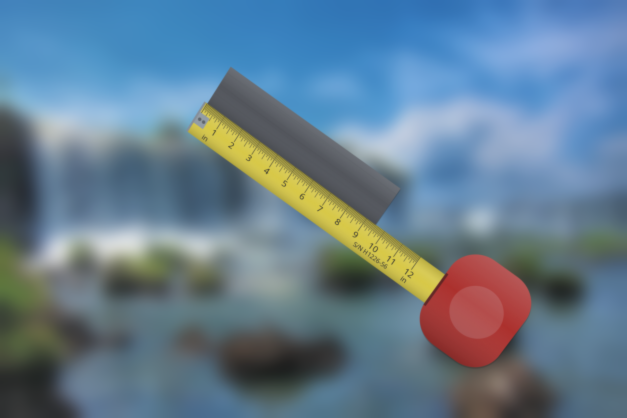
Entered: 9.5 in
